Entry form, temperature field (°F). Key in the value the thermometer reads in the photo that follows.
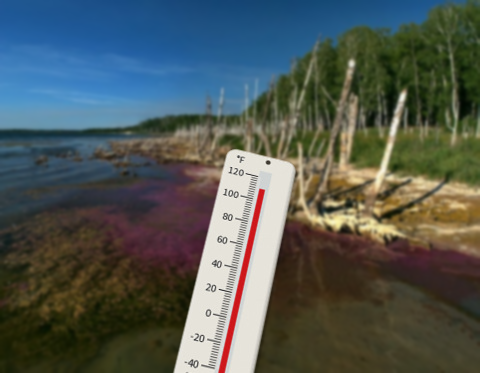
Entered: 110 °F
